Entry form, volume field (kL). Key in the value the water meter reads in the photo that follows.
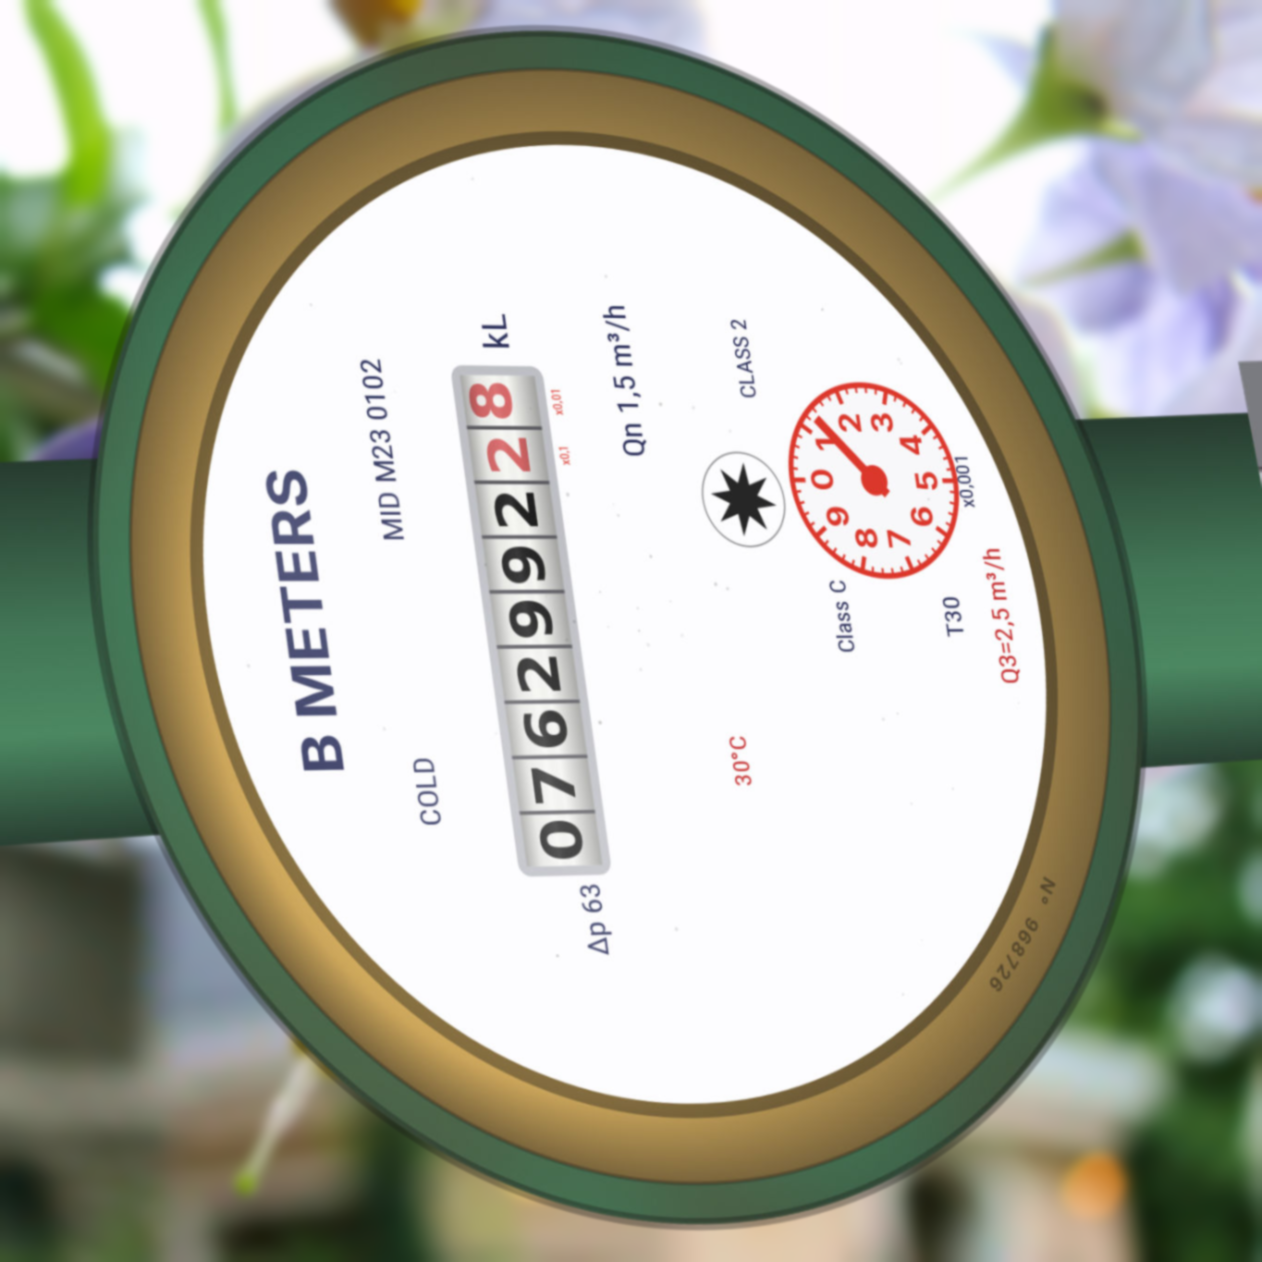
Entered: 762992.281 kL
